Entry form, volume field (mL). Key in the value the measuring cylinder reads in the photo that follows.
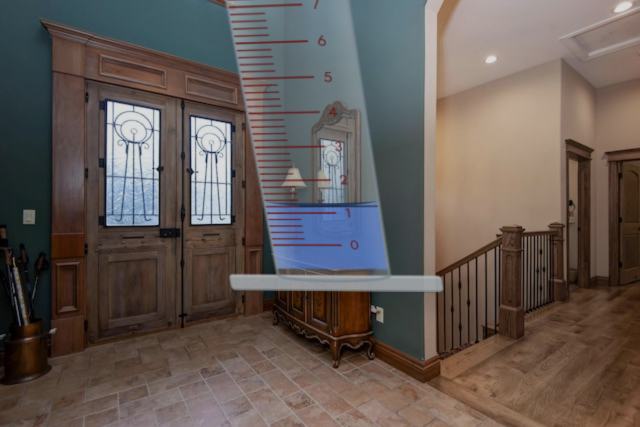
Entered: 1.2 mL
